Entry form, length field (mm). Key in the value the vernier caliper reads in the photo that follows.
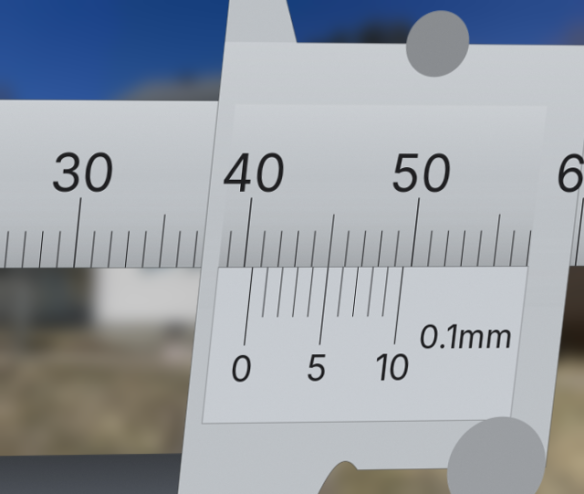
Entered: 40.5 mm
